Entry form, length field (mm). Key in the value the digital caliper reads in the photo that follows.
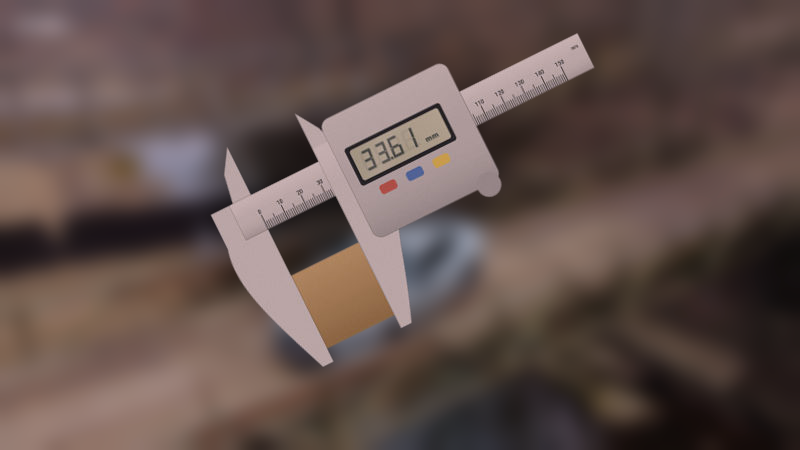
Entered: 33.61 mm
